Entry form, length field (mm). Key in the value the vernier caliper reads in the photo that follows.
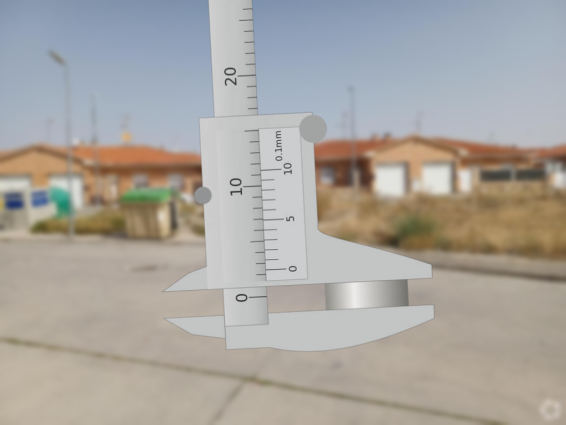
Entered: 2.4 mm
